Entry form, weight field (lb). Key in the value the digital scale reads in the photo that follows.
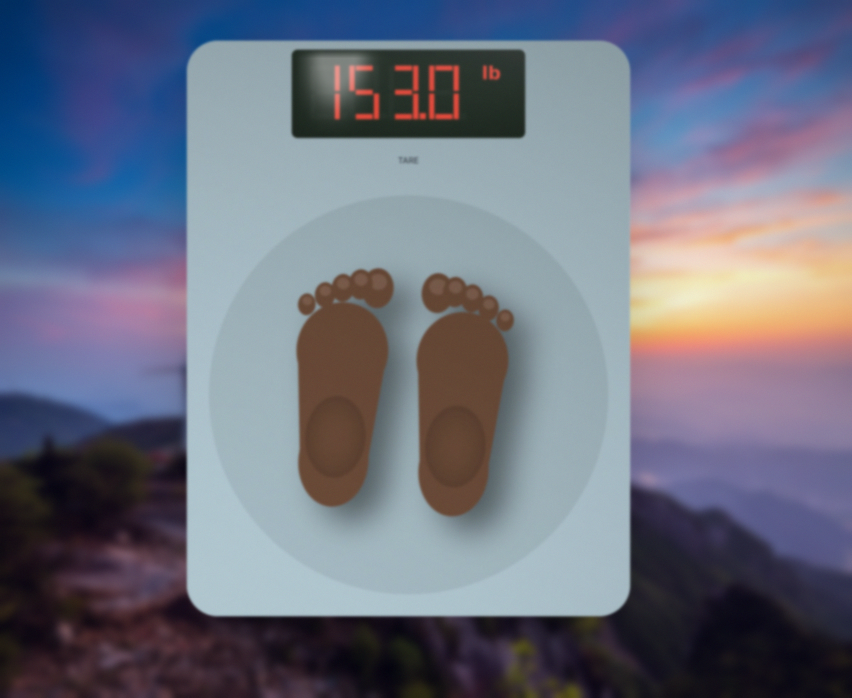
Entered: 153.0 lb
